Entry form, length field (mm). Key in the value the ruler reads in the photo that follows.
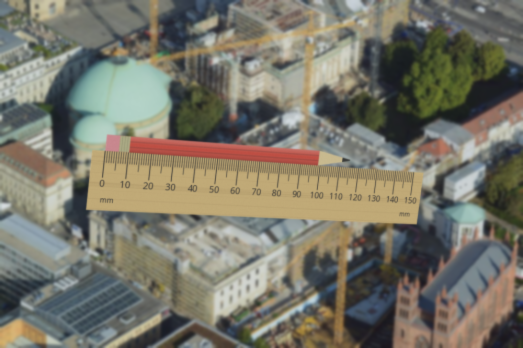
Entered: 115 mm
